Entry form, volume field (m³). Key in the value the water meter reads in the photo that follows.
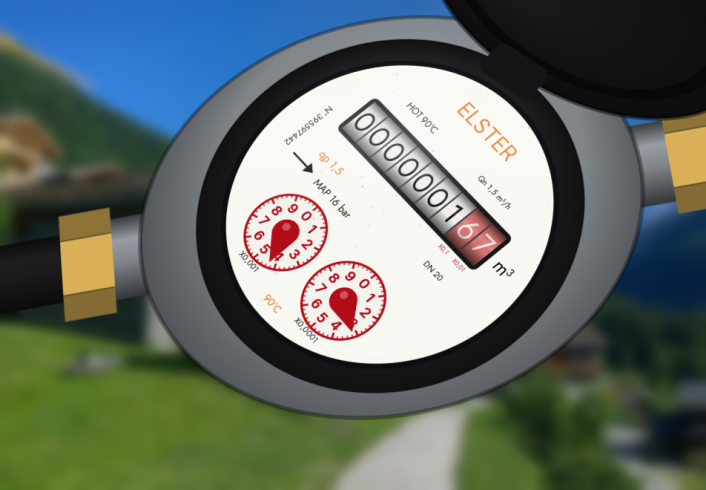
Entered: 1.6743 m³
